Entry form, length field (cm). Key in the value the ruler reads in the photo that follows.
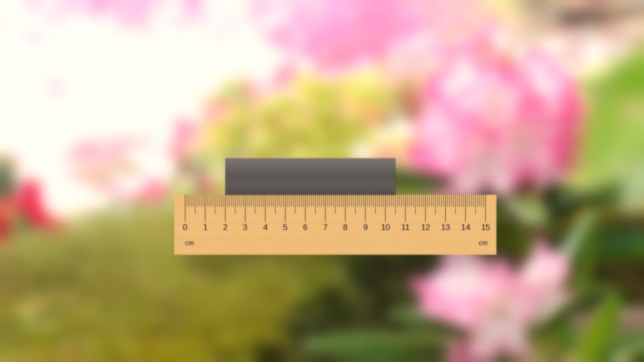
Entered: 8.5 cm
